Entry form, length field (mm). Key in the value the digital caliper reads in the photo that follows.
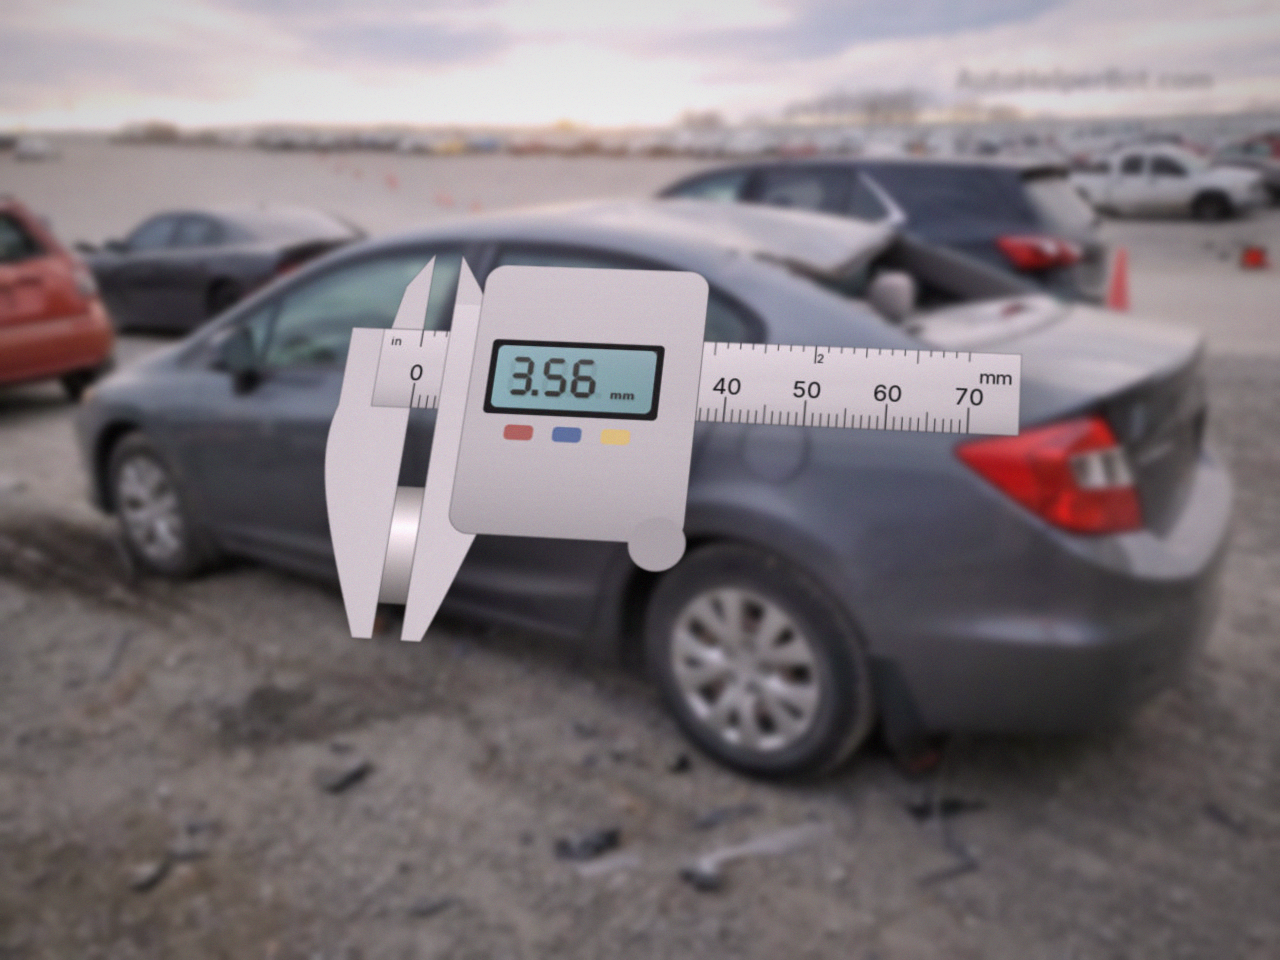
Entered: 3.56 mm
